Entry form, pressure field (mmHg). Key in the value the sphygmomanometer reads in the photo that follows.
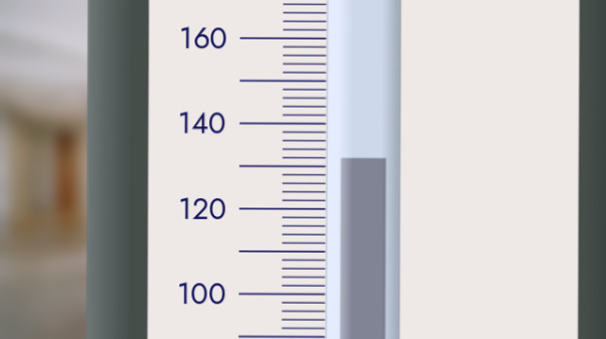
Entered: 132 mmHg
